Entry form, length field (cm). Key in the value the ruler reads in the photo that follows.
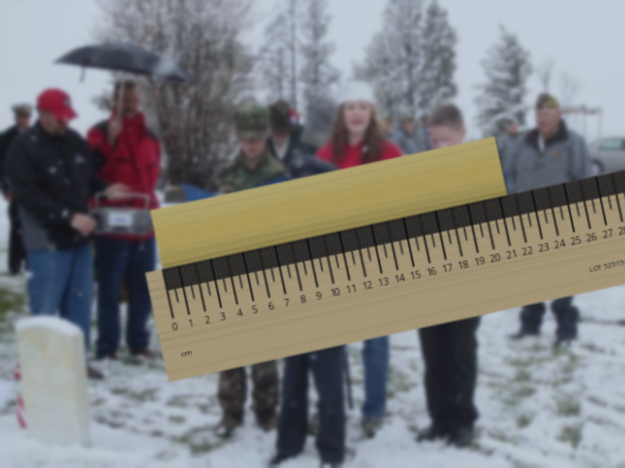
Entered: 21.5 cm
